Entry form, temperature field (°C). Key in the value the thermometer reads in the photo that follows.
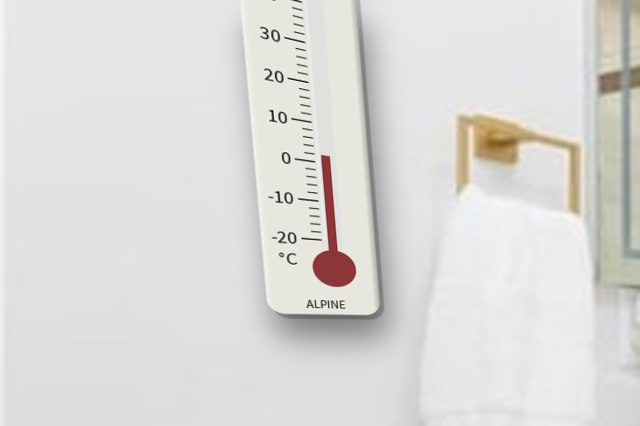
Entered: 2 °C
